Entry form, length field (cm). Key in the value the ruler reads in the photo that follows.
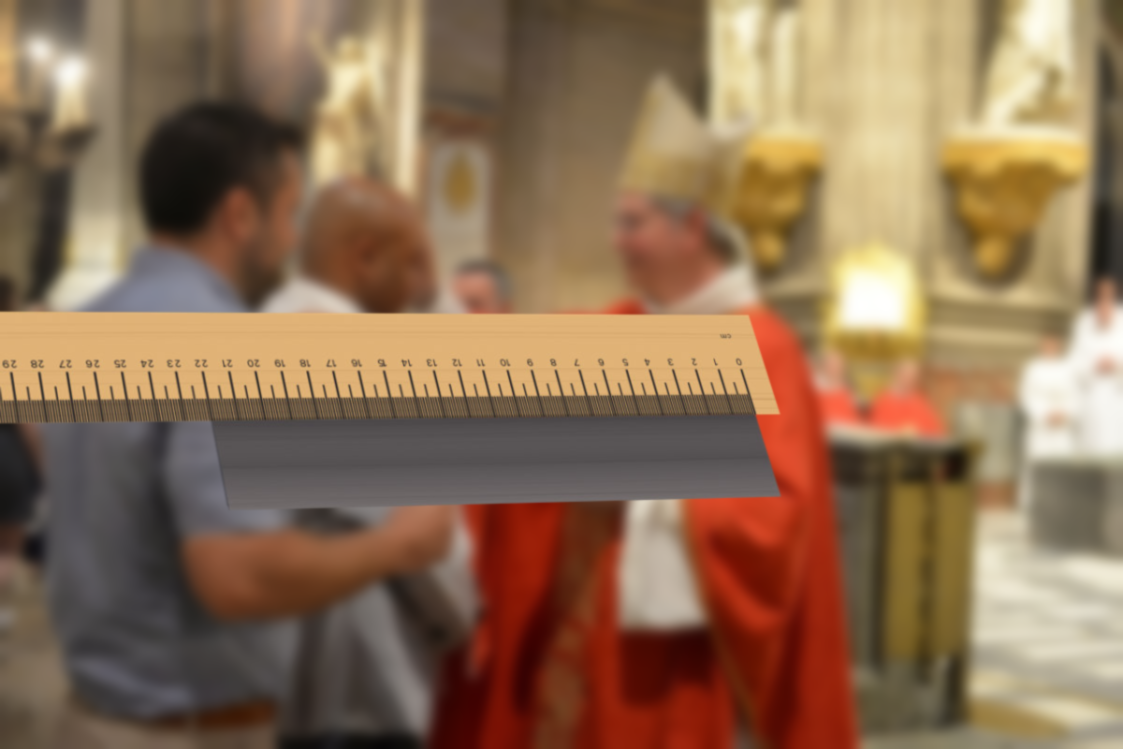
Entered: 22 cm
